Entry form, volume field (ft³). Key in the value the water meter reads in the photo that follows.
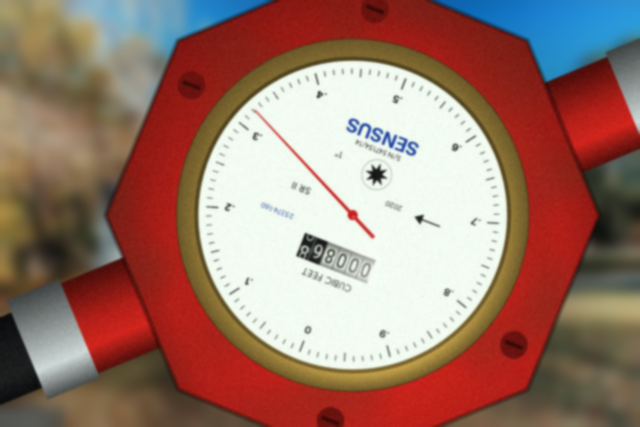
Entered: 868.32 ft³
